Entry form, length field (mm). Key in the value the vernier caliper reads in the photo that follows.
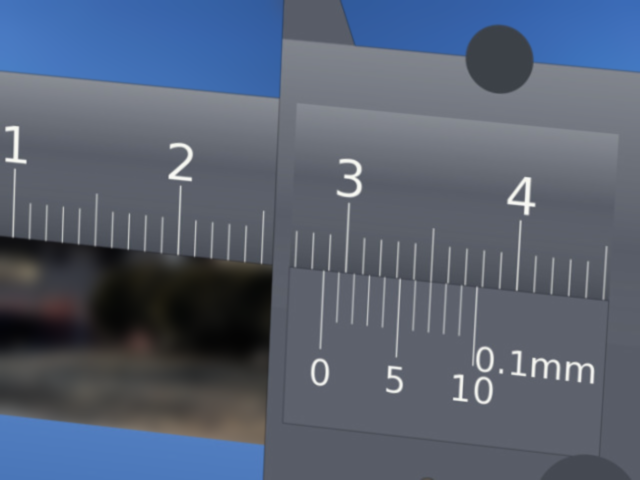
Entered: 28.7 mm
